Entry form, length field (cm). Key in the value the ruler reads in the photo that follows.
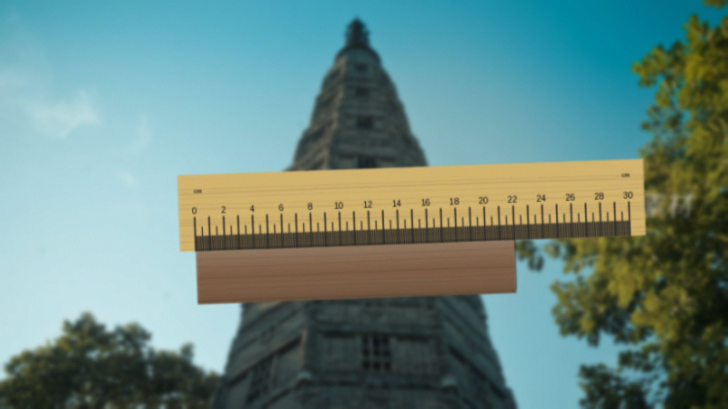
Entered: 22 cm
